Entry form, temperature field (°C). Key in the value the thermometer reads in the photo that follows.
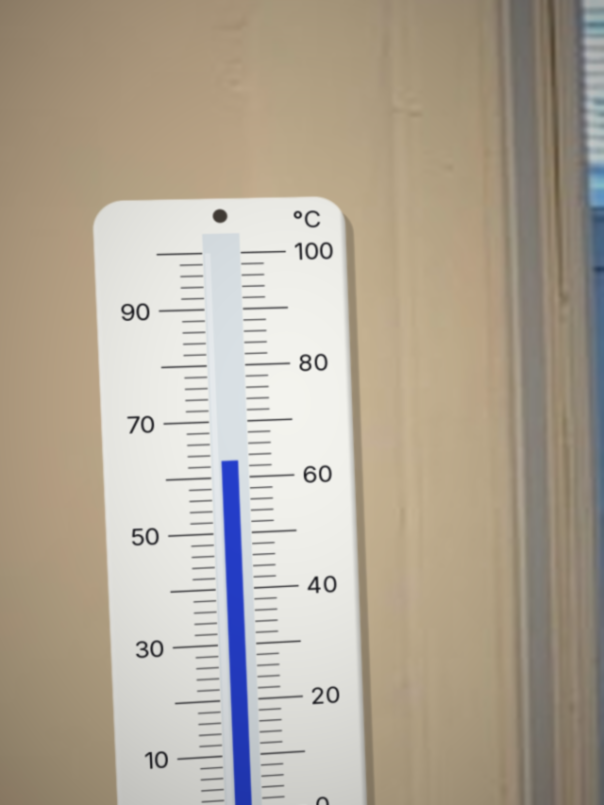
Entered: 63 °C
